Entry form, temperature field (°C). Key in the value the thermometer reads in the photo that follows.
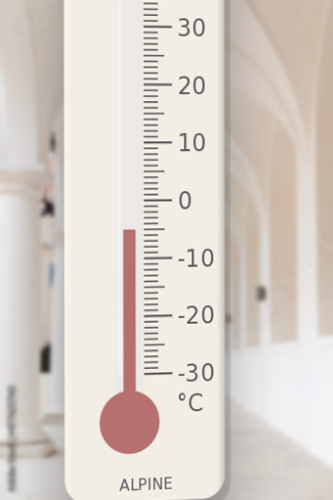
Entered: -5 °C
